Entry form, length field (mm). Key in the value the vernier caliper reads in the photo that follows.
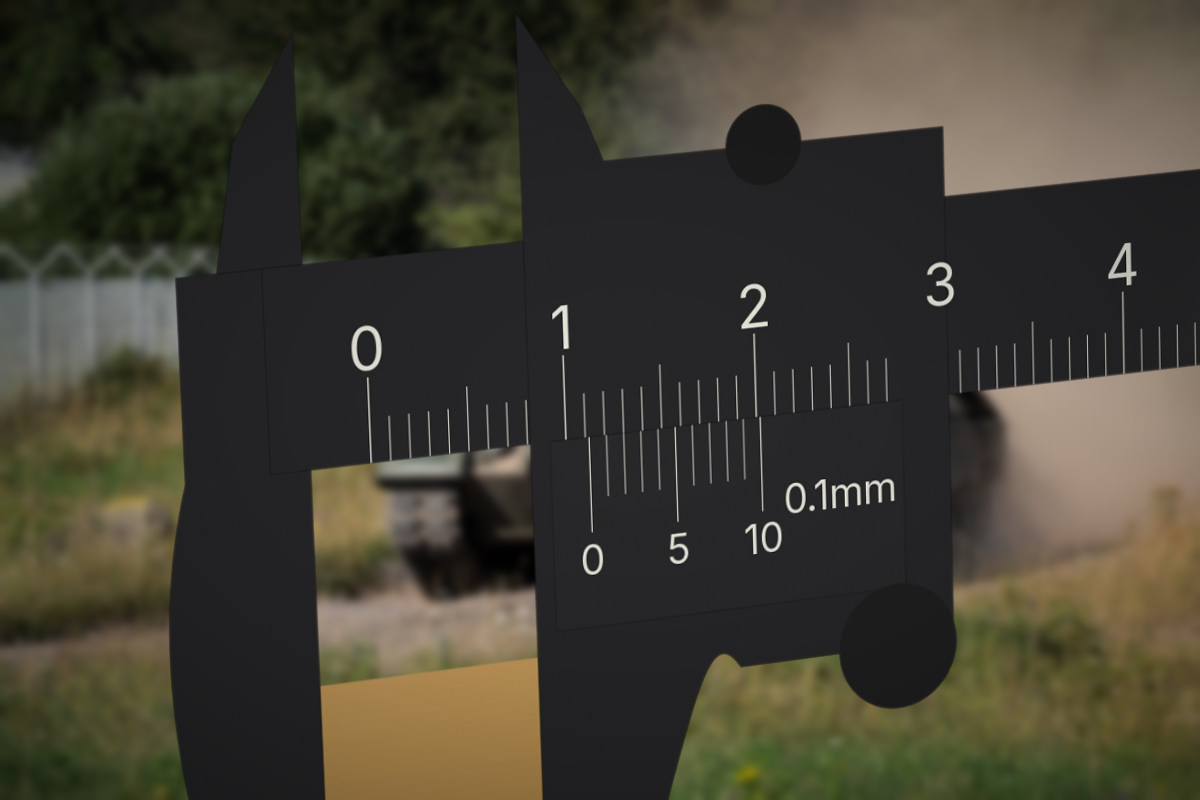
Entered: 11.2 mm
